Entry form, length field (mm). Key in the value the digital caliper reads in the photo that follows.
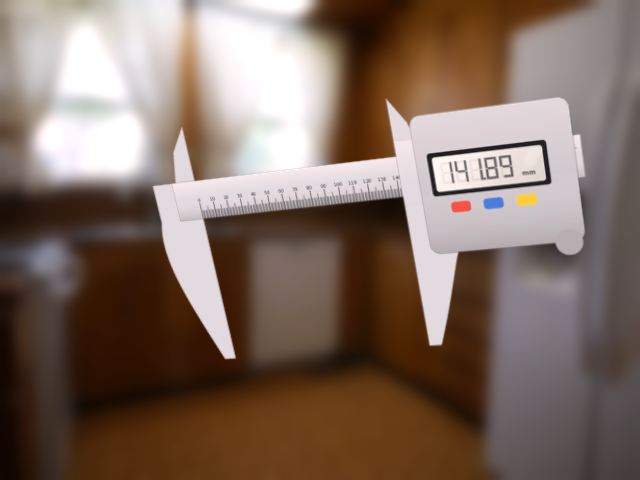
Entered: 141.89 mm
